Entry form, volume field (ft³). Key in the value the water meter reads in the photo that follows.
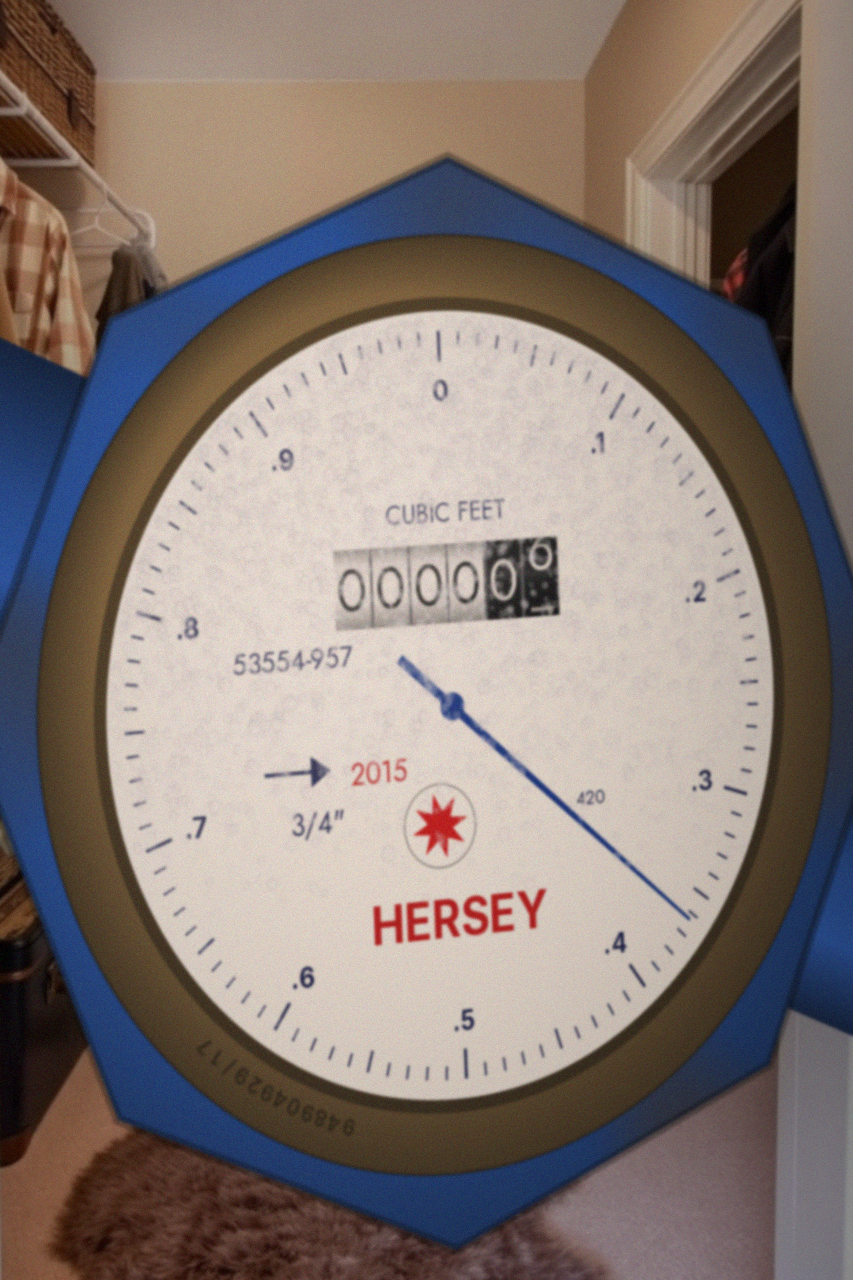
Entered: 6.36 ft³
